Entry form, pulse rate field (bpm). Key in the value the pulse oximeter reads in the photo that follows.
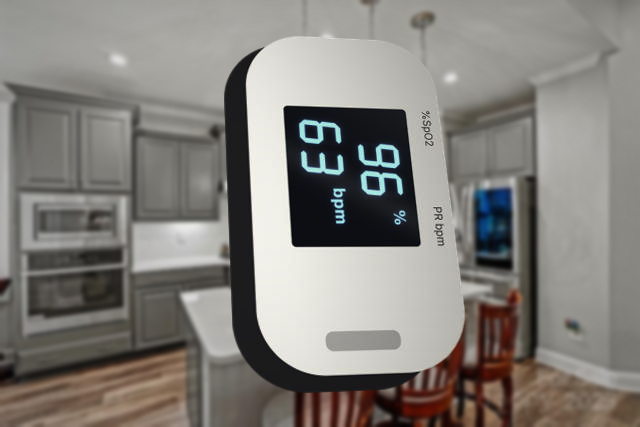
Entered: 63 bpm
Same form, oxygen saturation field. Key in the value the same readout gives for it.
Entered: 96 %
